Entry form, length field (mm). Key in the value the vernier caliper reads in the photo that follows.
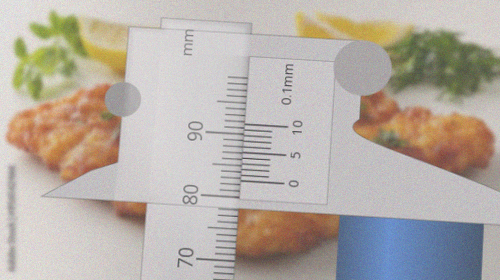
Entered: 82.6 mm
